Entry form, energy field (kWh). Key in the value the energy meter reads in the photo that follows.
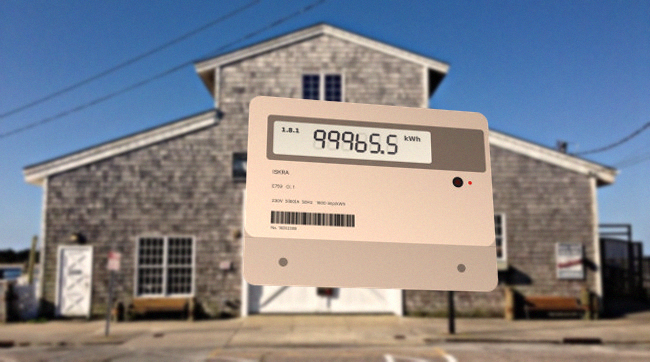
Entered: 99965.5 kWh
